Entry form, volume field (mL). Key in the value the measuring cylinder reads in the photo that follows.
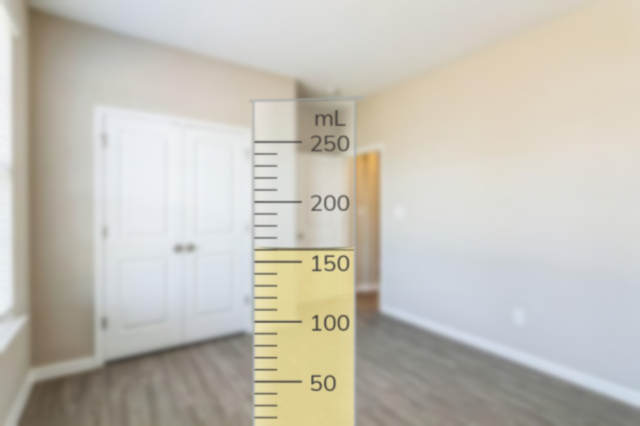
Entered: 160 mL
